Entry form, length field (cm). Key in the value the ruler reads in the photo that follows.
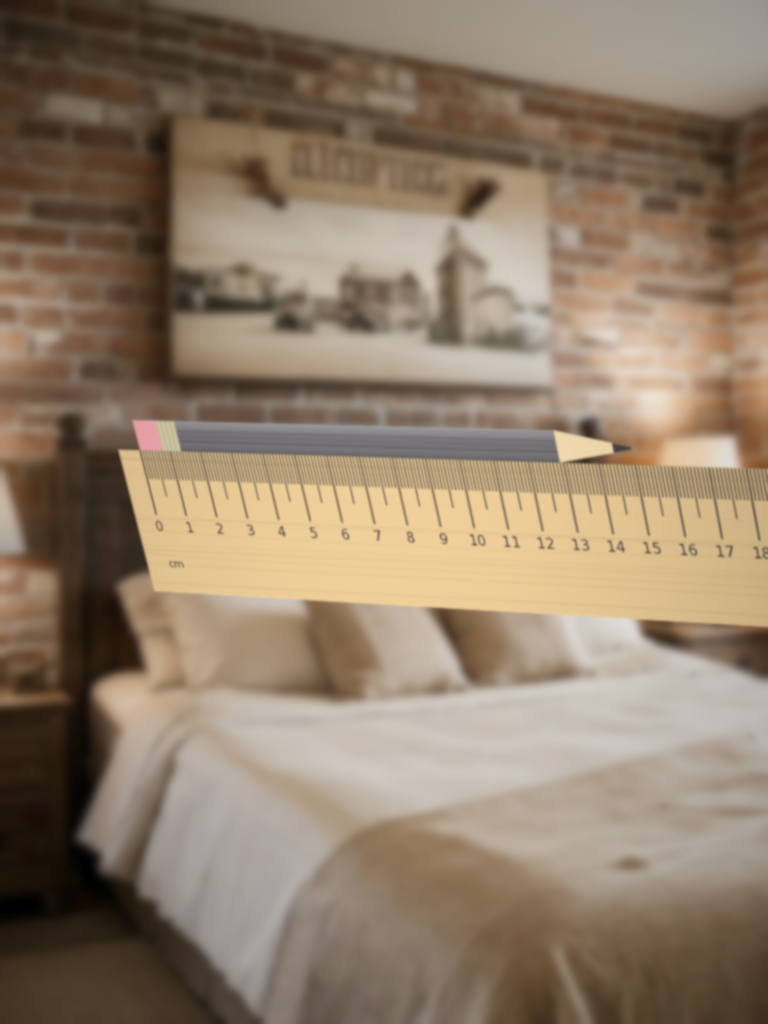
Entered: 15 cm
